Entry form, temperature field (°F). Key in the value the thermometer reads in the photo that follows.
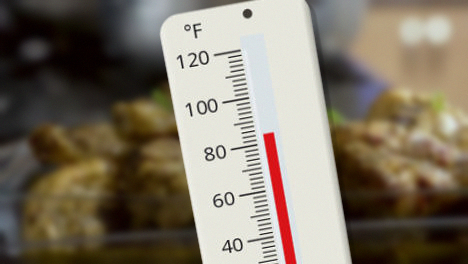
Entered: 84 °F
